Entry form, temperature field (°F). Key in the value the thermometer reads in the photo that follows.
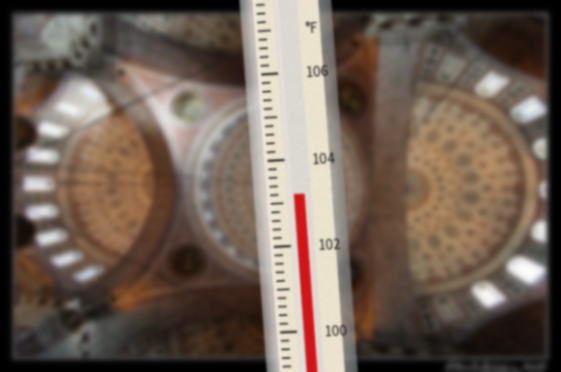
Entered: 103.2 °F
